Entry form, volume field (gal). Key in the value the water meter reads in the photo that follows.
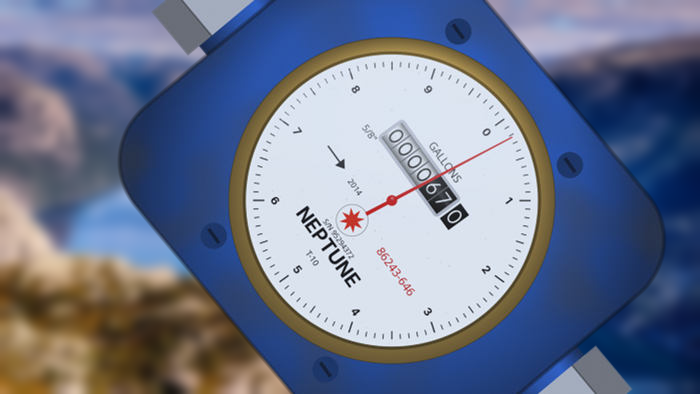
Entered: 670.2 gal
